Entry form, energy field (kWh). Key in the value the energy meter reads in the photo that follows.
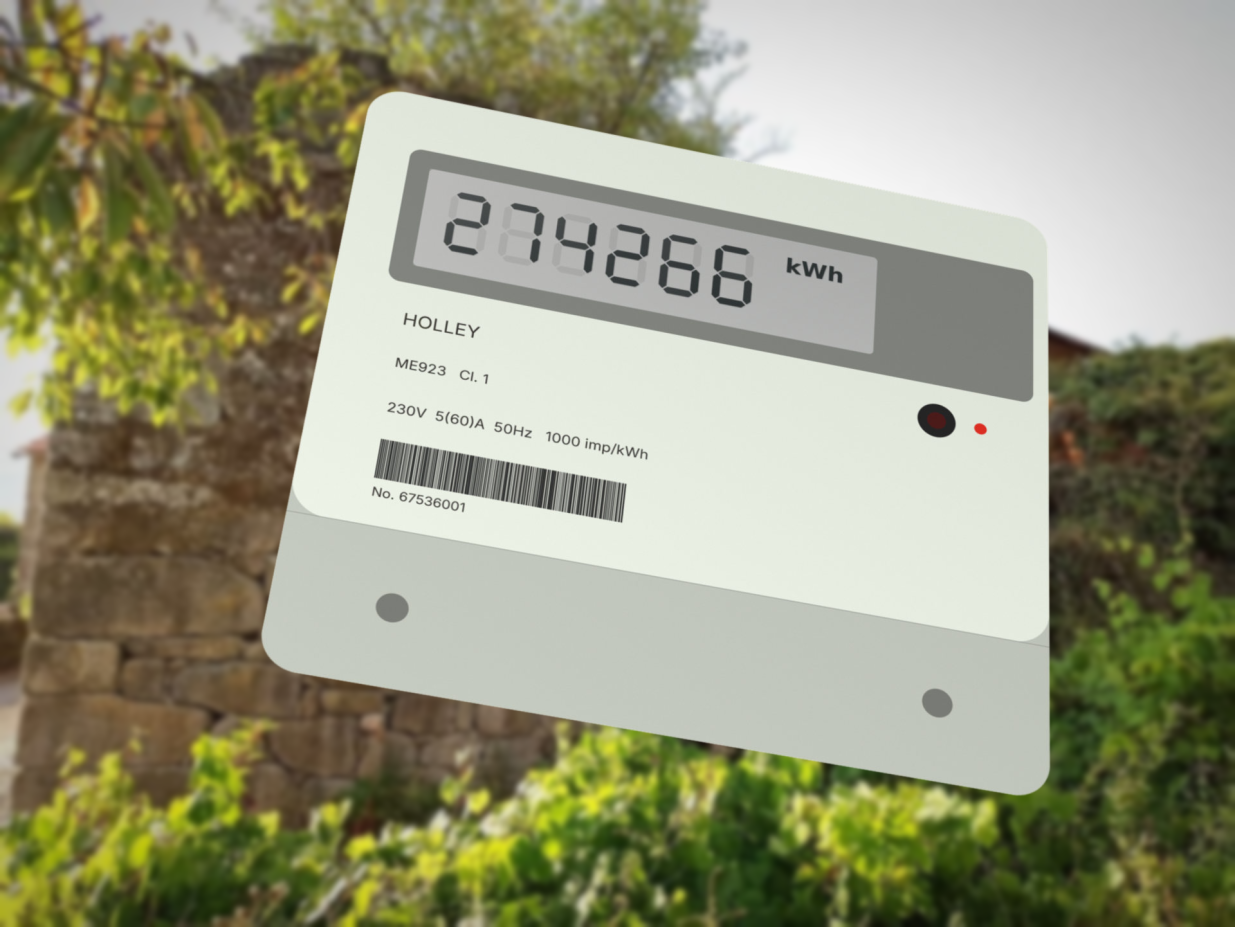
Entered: 274266 kWh
